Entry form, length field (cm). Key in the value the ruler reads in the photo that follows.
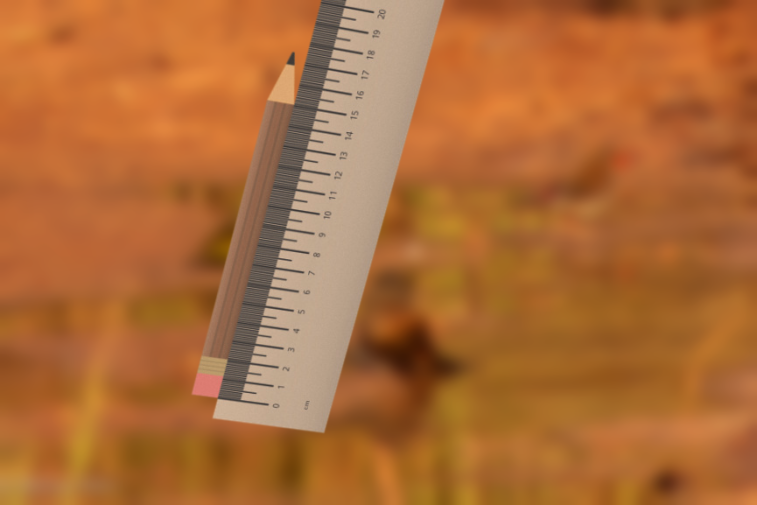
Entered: 17.5 cm
